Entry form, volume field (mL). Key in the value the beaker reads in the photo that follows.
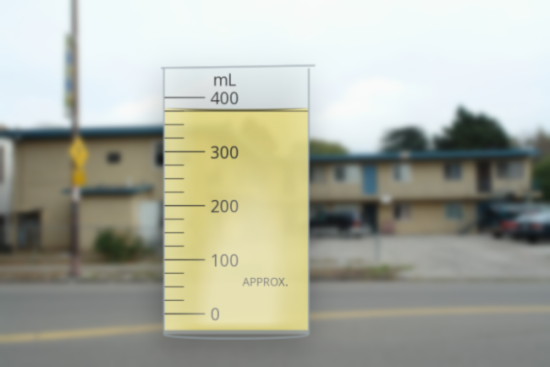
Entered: 375 mL
